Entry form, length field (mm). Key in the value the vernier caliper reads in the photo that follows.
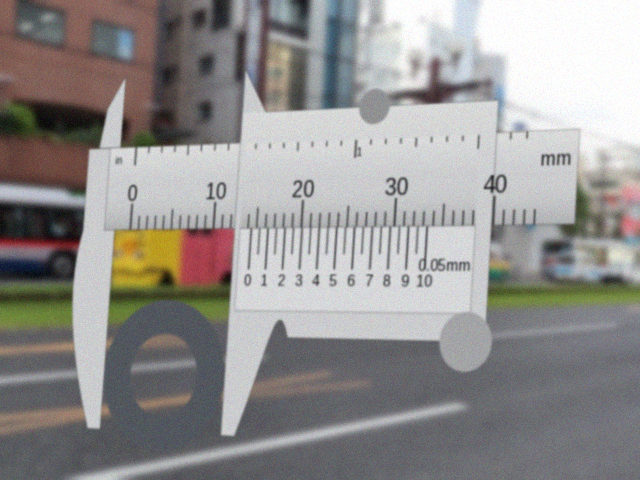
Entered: 14.4 mm
